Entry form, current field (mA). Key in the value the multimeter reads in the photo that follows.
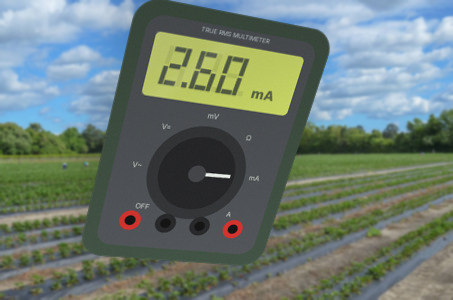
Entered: 2.60 mA
